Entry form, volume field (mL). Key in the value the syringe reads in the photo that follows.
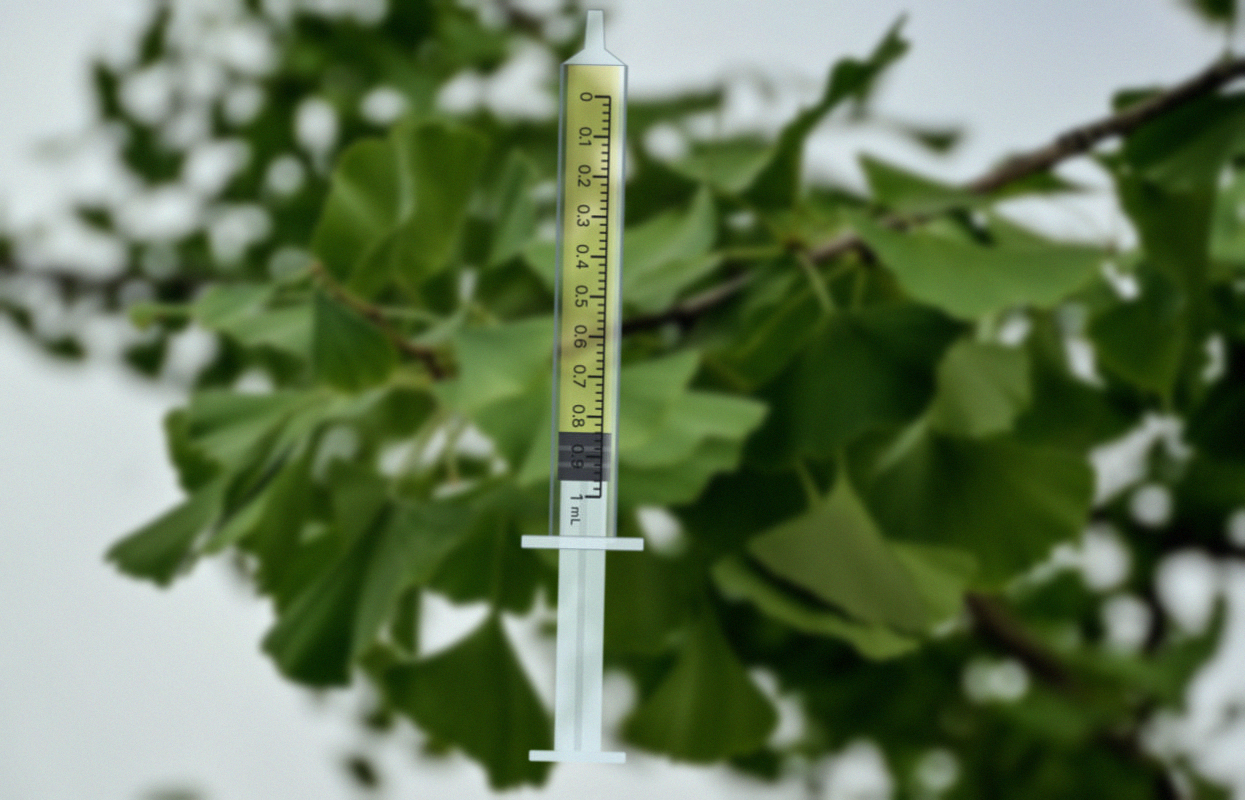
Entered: 0.84 mL
